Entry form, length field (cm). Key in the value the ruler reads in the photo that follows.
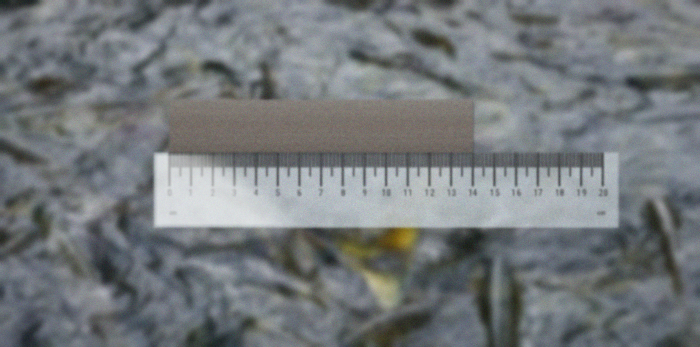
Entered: 14 cm
